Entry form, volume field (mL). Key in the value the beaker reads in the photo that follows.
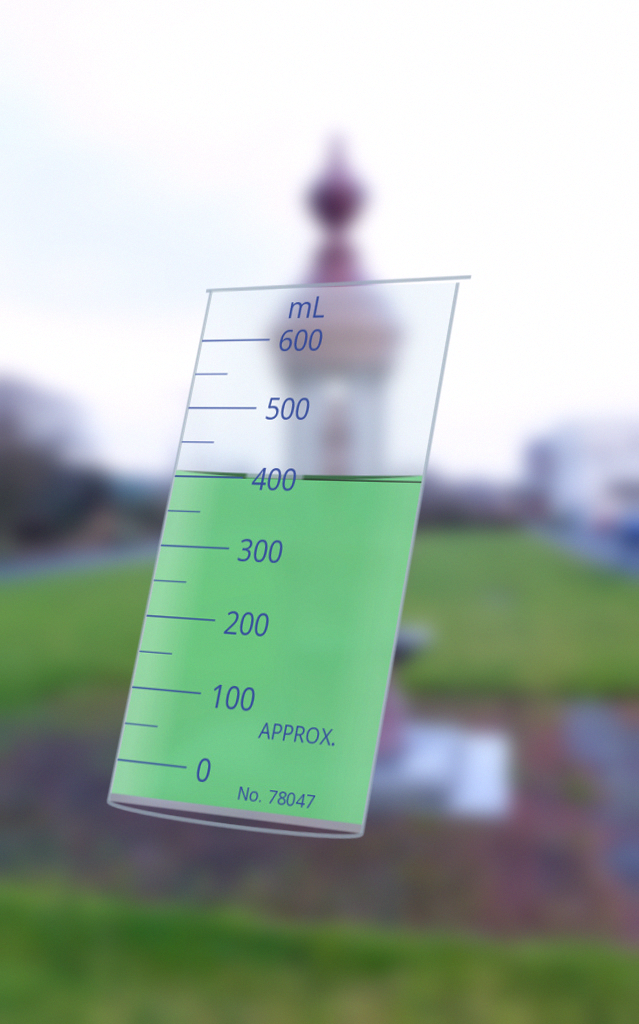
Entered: 400 mL
